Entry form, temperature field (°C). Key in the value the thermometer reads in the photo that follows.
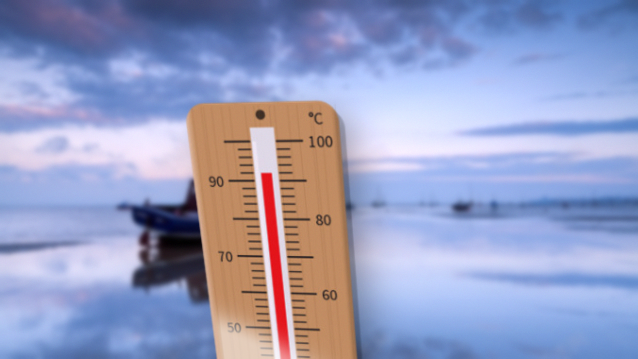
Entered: 92 °C
